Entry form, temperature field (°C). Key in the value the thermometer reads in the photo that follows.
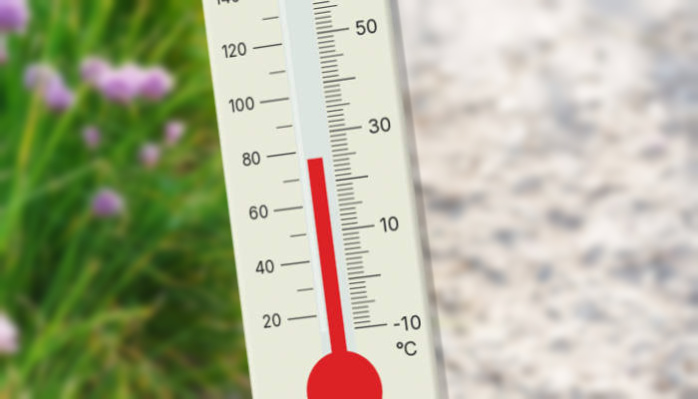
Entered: 25 °C
